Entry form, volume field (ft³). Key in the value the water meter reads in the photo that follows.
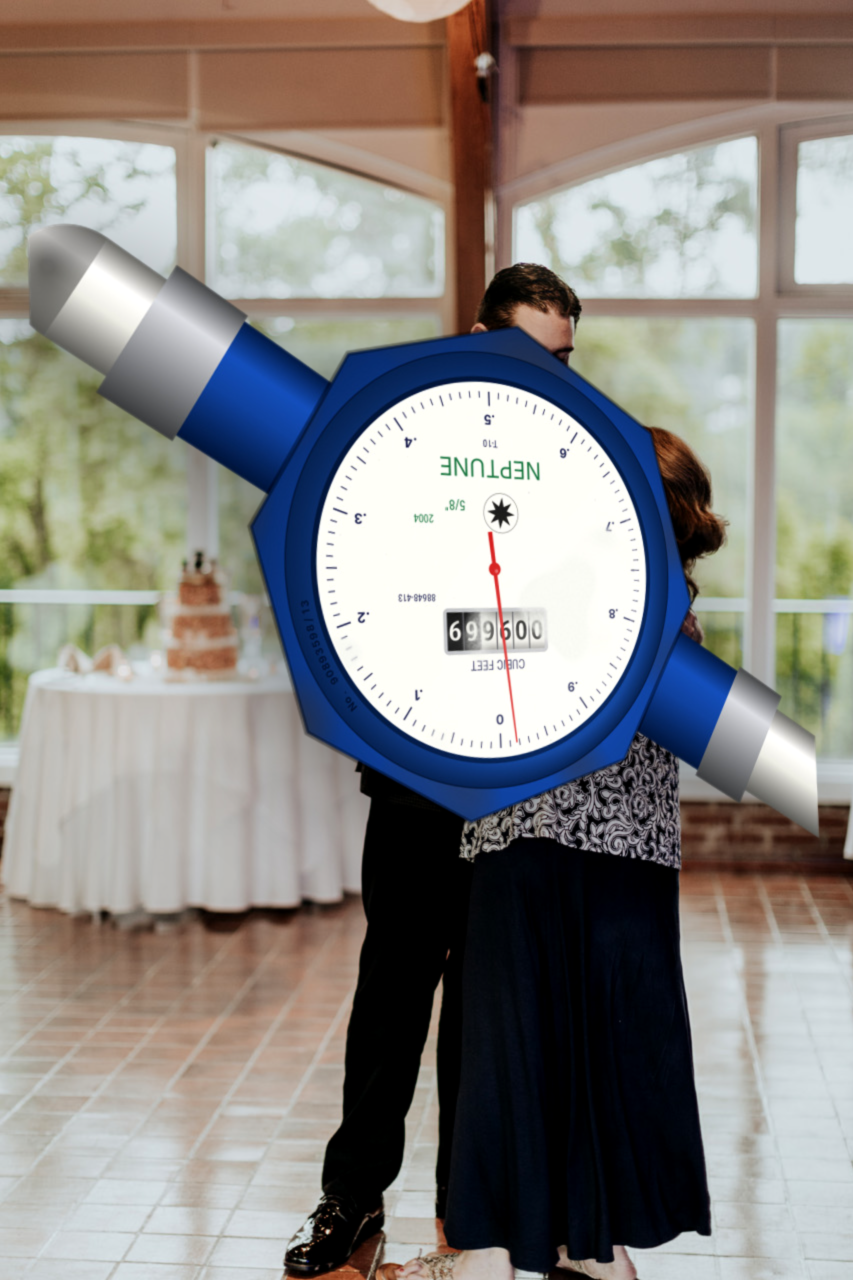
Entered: 9668.98 ft³
